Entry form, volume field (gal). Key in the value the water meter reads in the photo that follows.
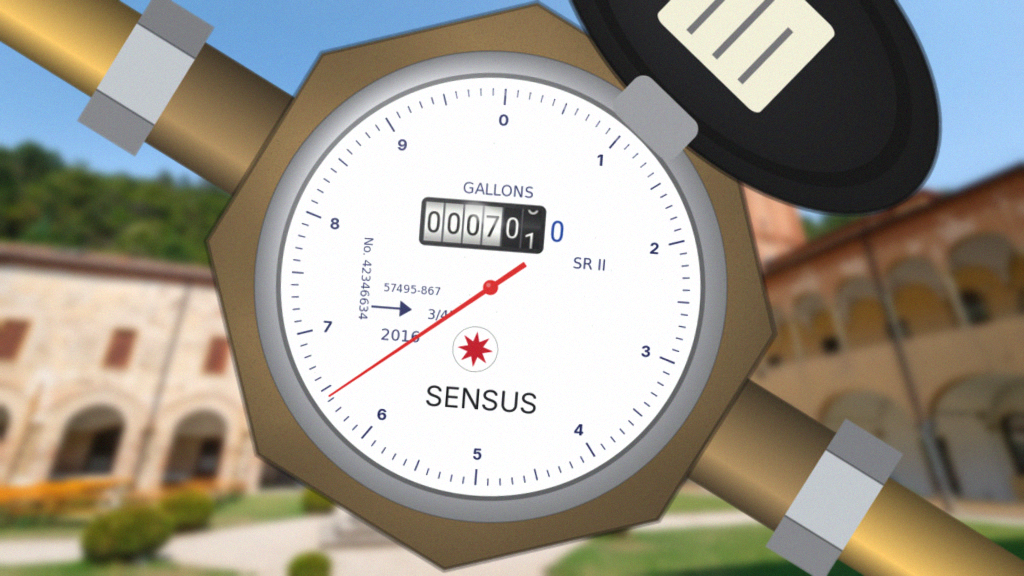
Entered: 7006.4 gal
